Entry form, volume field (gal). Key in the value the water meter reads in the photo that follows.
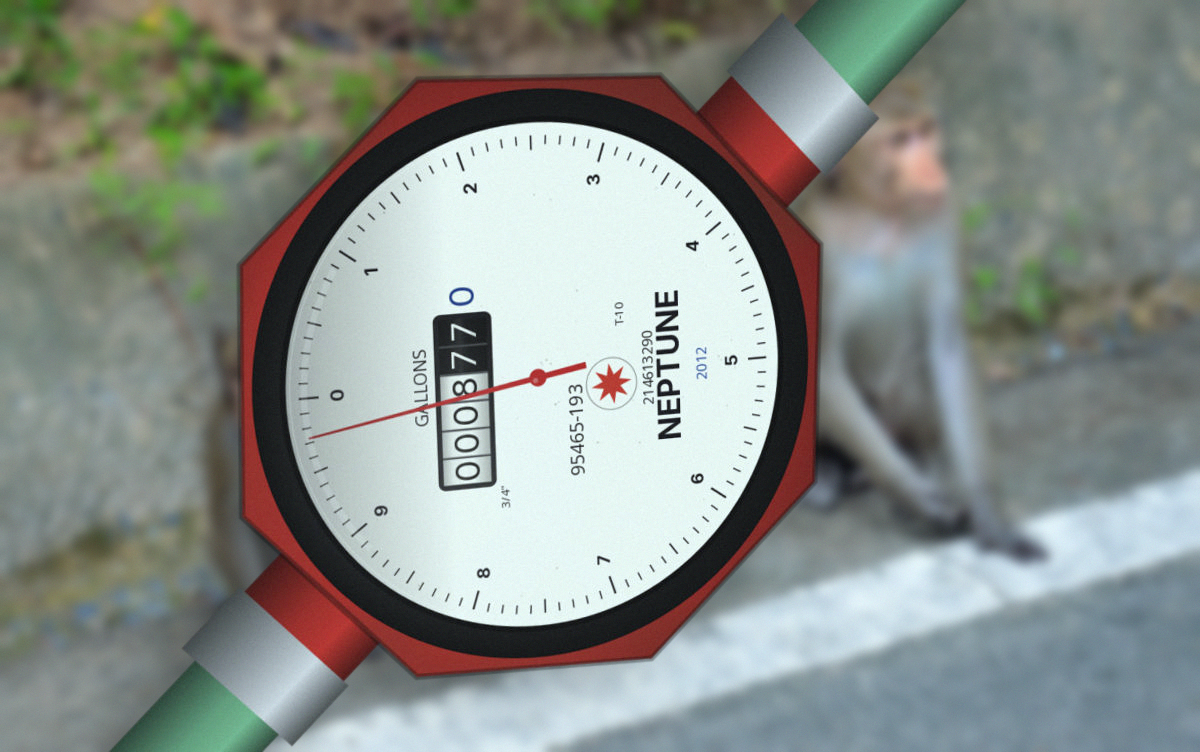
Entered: 8769.7 gal
